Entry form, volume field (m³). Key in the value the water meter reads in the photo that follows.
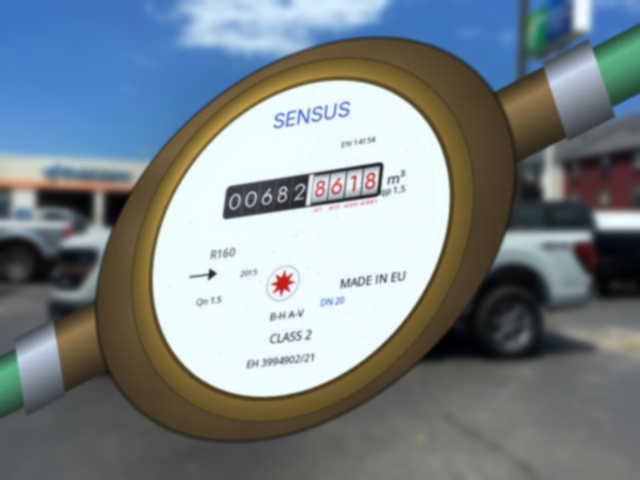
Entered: 682.8618 m³
